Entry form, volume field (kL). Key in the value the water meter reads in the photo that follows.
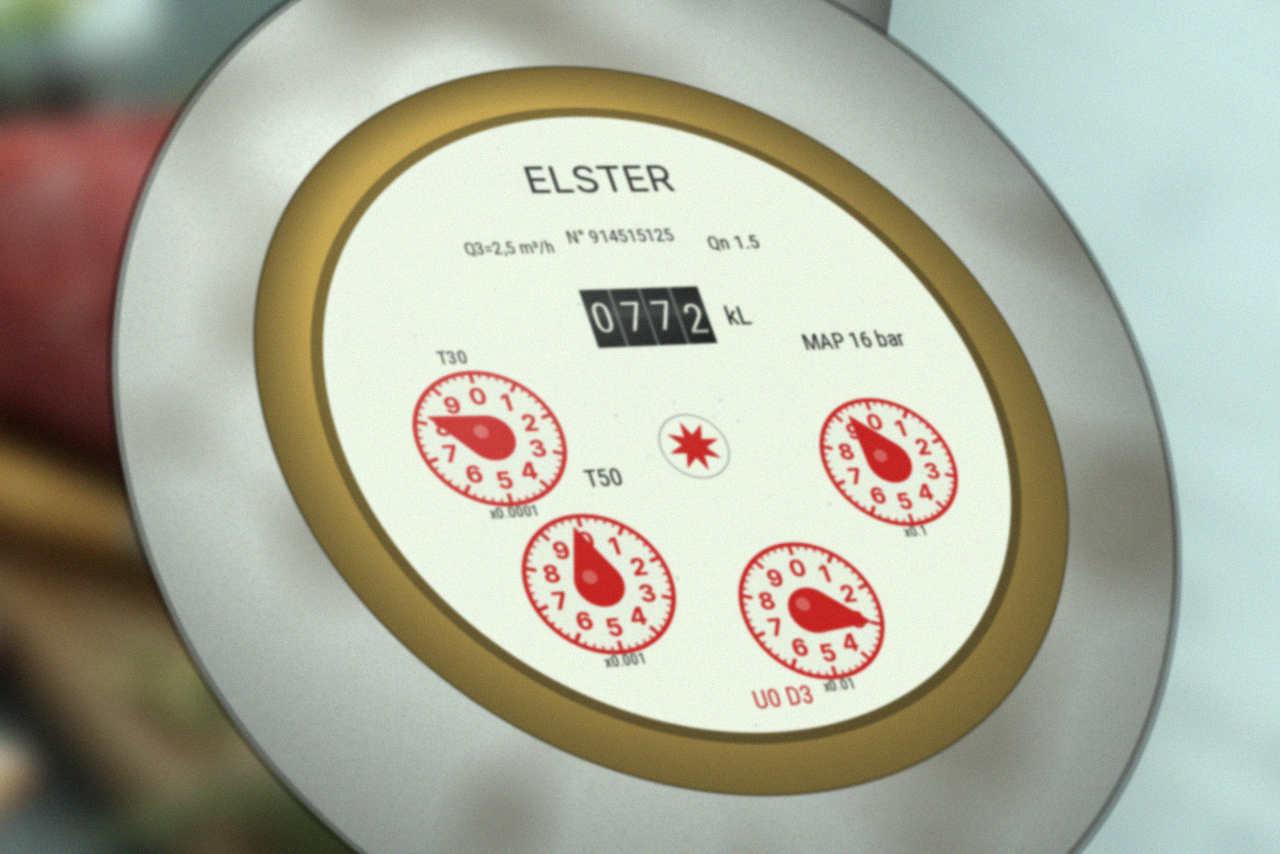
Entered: 771.9298 kL
